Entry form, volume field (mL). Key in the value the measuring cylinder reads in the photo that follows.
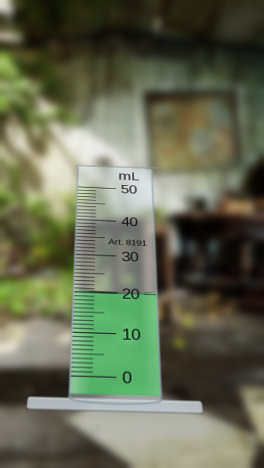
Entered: 20 mL
